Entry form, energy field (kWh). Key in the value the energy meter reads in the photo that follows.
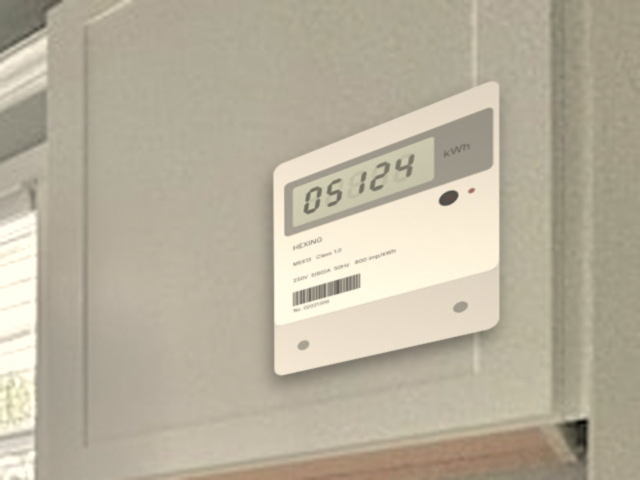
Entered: 5124 kWh
